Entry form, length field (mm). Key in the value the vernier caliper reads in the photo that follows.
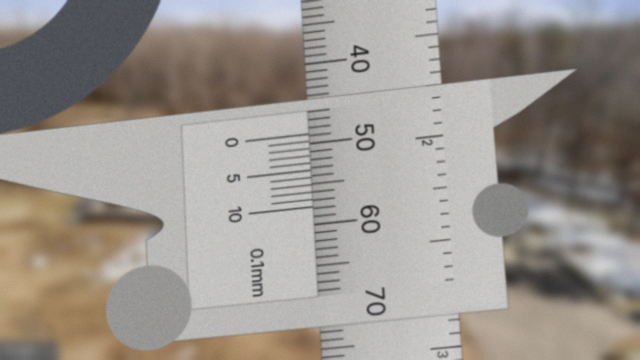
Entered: 48.8 mm
